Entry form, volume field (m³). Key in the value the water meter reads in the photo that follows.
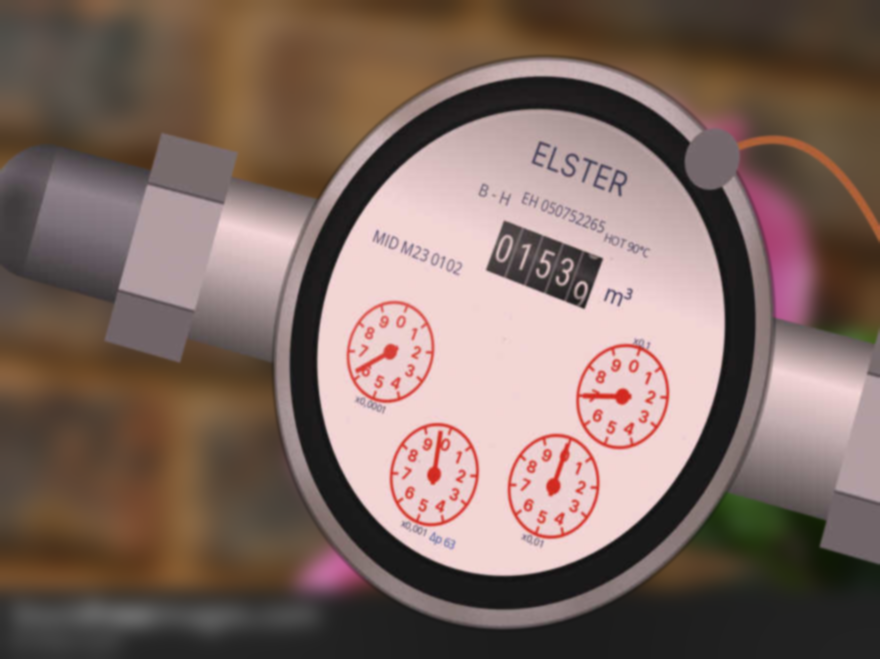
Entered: 1538.6996 m³
